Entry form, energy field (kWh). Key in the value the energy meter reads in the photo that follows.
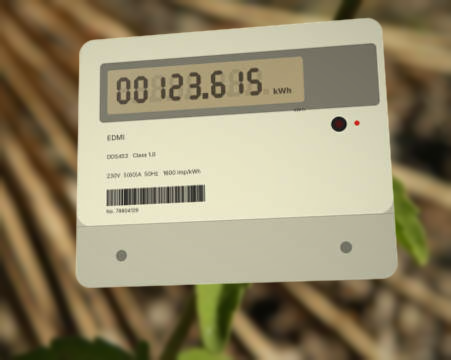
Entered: 123.615 kWh
